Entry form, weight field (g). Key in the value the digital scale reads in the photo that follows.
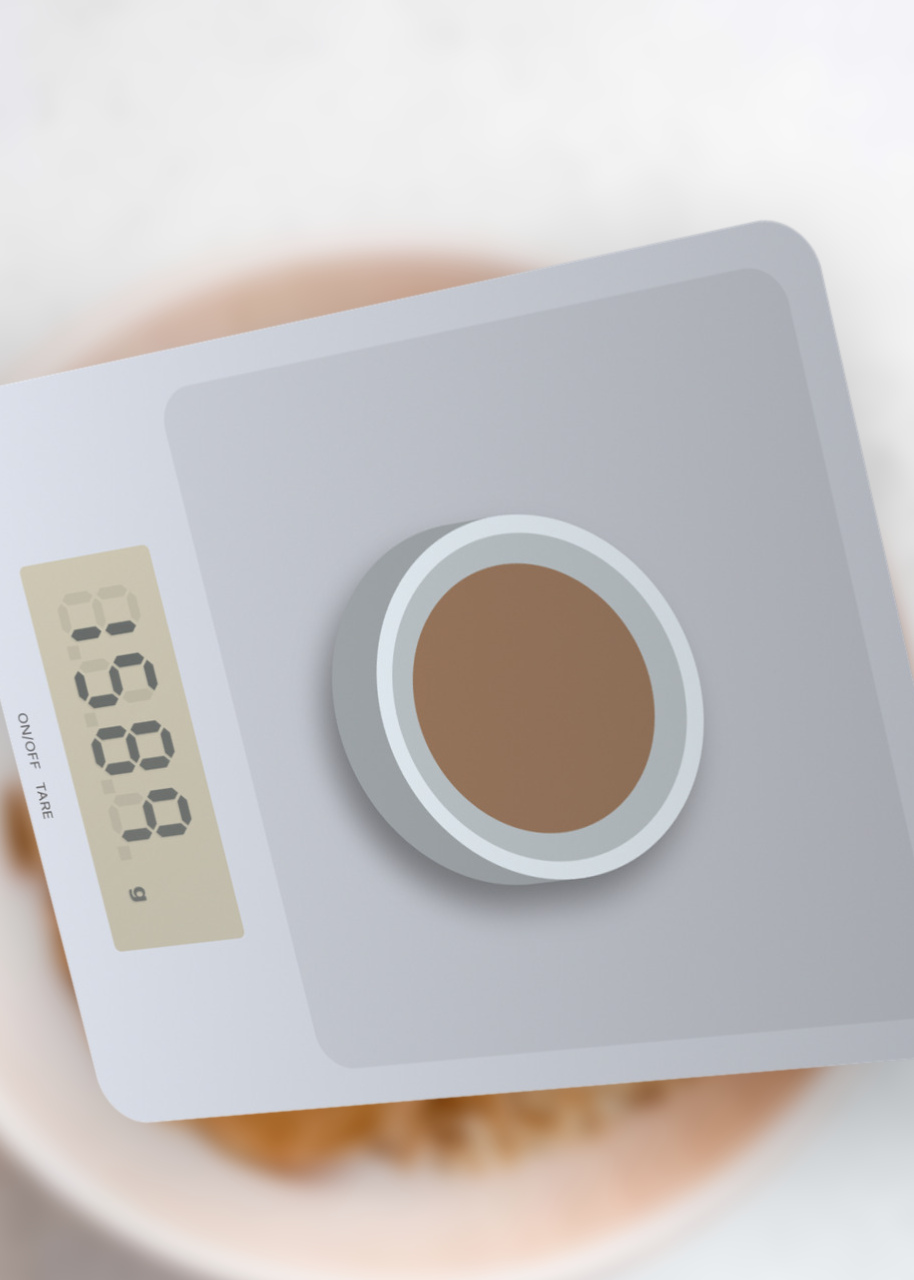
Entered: 1589 g
